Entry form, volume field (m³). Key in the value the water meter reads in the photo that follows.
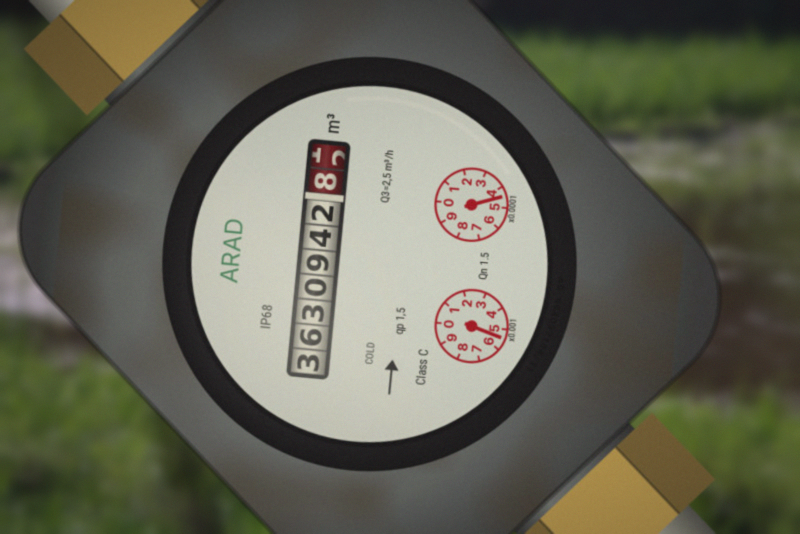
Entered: 3630942.8154 m³
